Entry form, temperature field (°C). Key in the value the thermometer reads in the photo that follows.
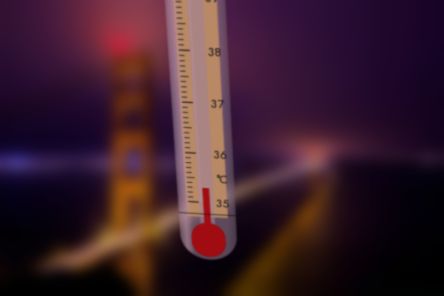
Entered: 35.3 °C
